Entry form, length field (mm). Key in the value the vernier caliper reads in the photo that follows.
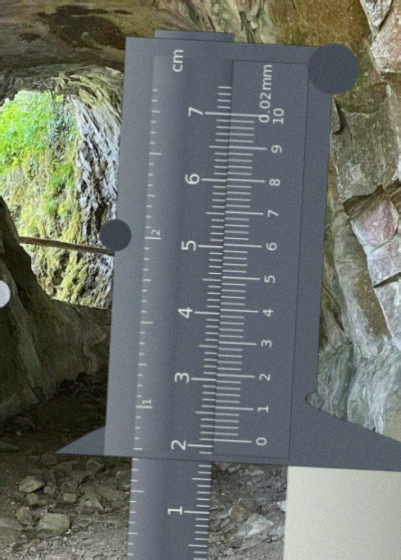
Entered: 21.0 mm
